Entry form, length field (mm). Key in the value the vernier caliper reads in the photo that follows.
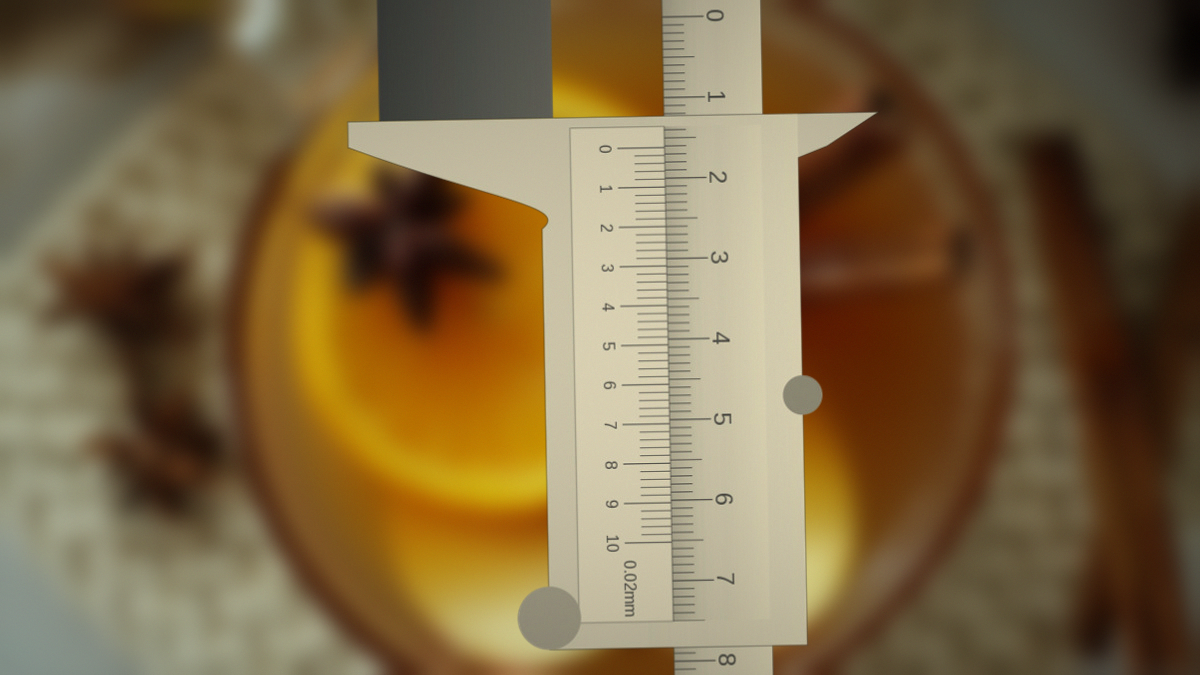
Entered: 16.2 mm
